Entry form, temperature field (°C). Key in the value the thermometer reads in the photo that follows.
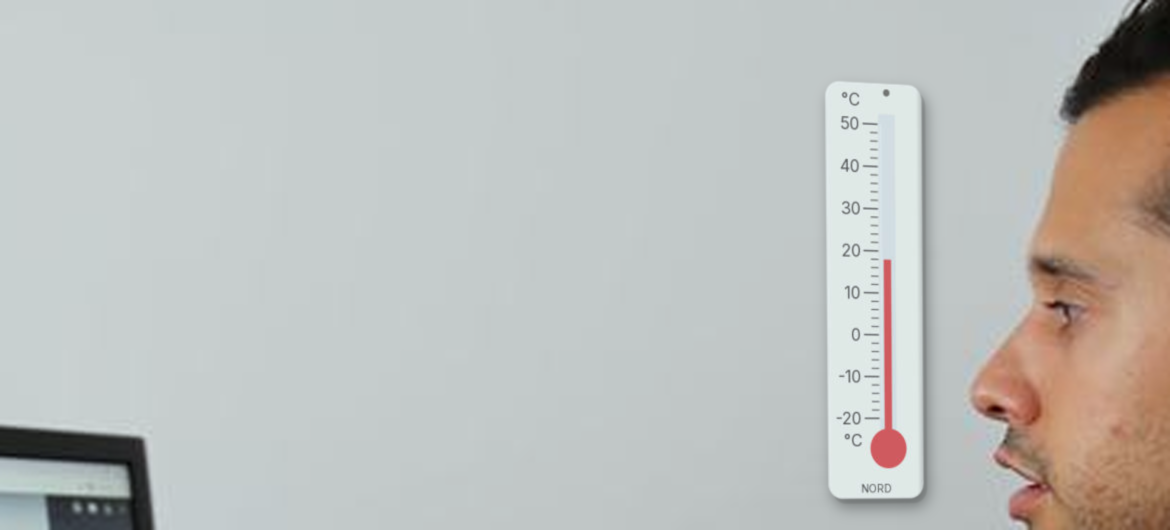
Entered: 18 °C
